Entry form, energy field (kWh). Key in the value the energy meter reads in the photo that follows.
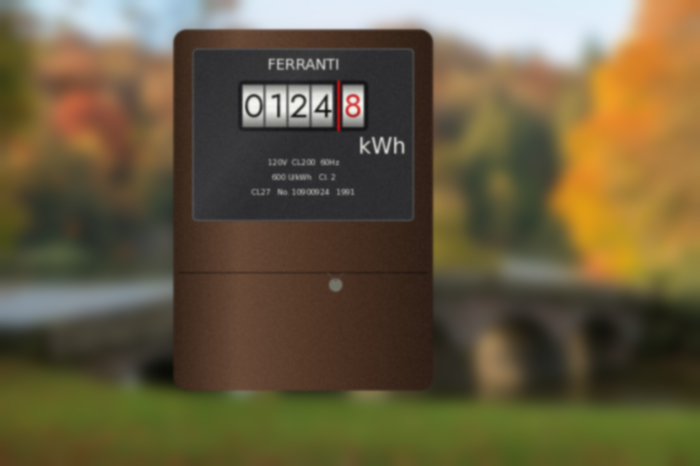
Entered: 124.8 kWh
